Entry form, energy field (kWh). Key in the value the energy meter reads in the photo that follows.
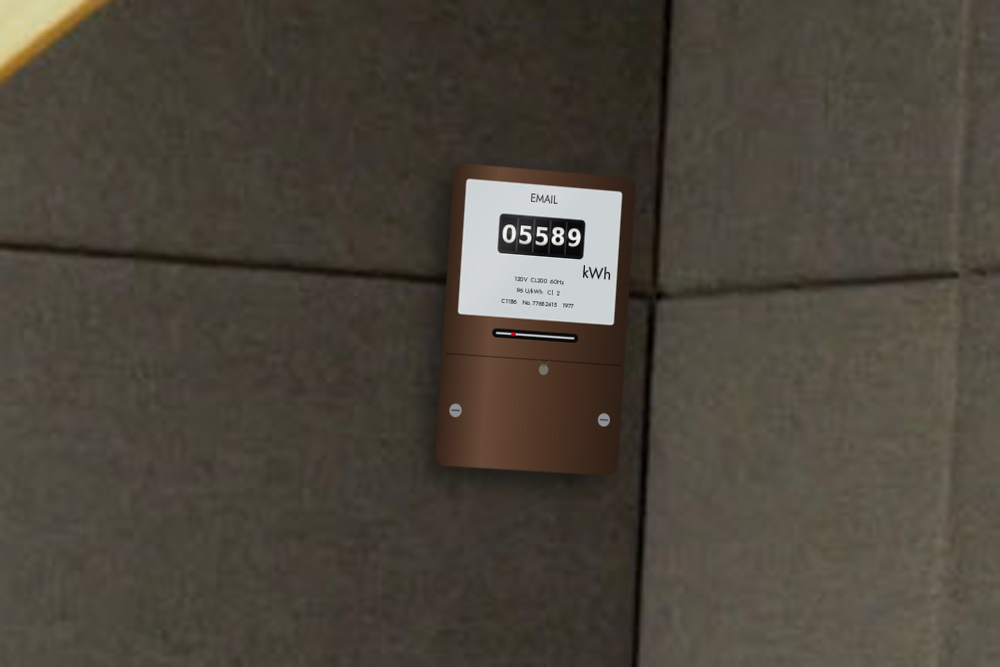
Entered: 5589 kWh
